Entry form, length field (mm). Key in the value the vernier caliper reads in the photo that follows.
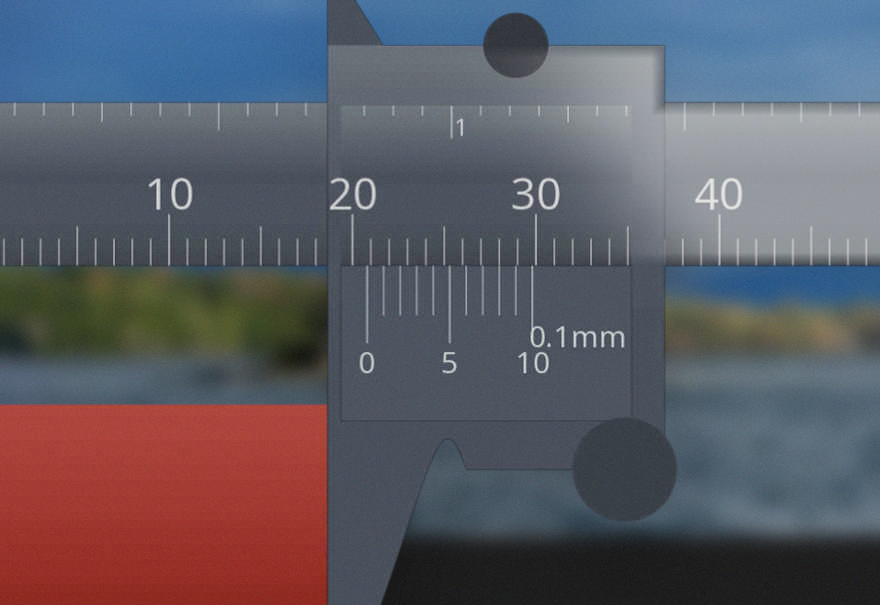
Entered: 20.8 mm
